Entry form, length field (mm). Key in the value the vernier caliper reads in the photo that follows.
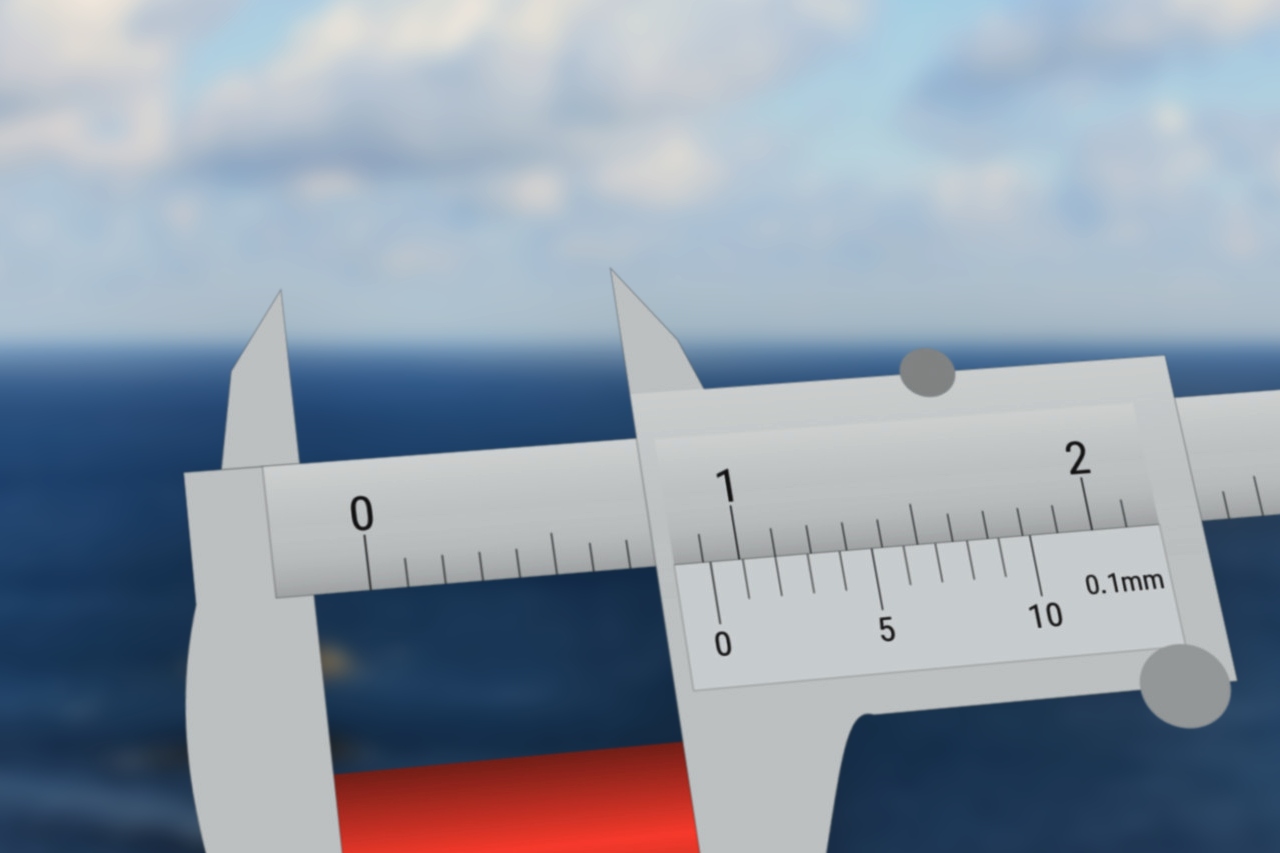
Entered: 9.2 mm
